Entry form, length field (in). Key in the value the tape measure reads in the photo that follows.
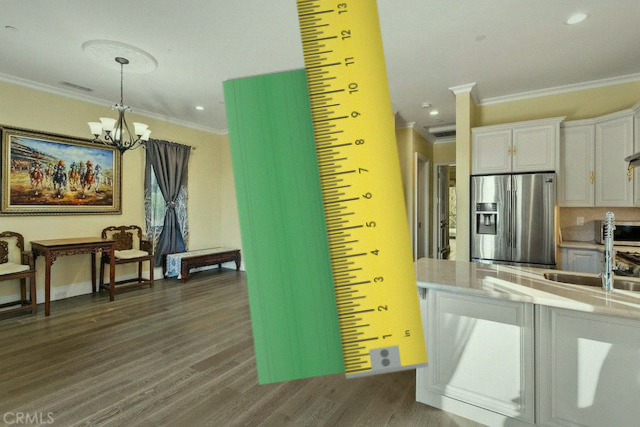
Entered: 11 in
